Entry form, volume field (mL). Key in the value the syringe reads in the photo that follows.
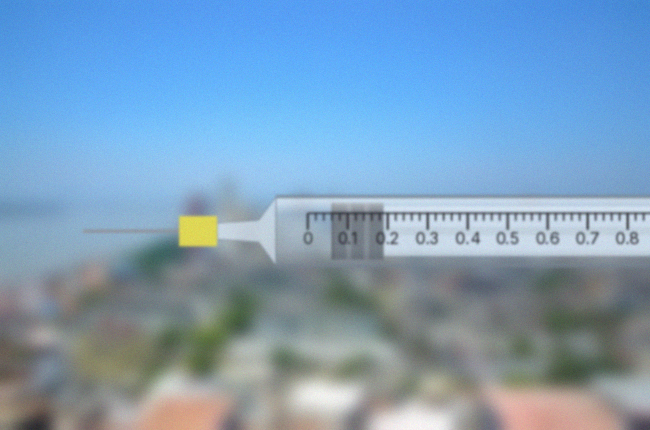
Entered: 0.06 mL
